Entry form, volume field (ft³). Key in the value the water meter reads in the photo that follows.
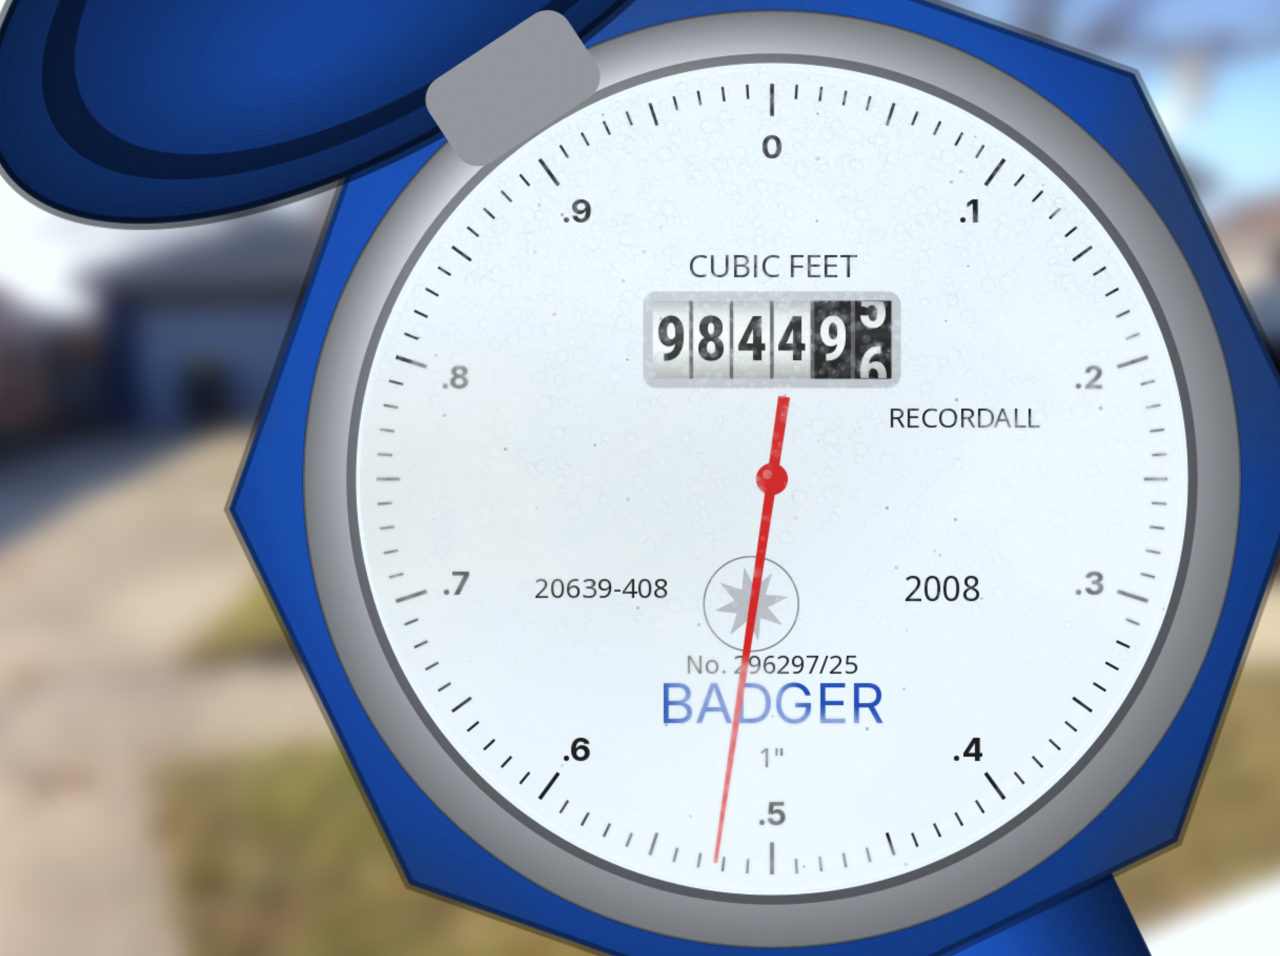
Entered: 984495.52 ft³
